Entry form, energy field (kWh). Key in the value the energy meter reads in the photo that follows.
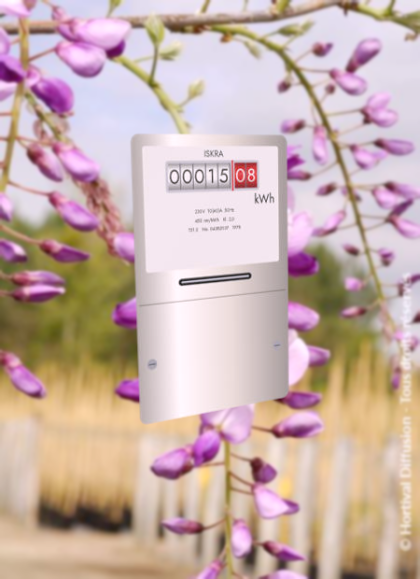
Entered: 15.08 kWh
